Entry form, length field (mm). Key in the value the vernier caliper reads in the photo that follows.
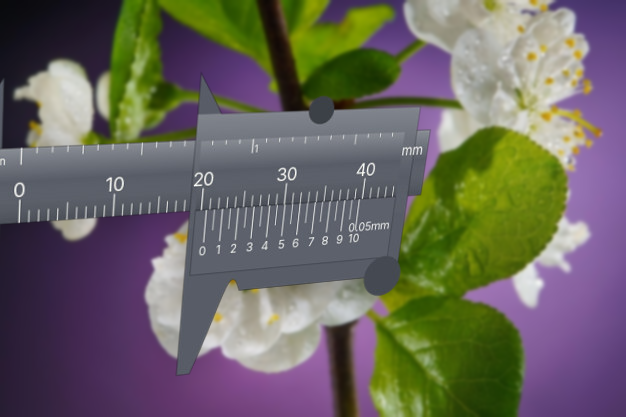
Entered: 20.6 mm
